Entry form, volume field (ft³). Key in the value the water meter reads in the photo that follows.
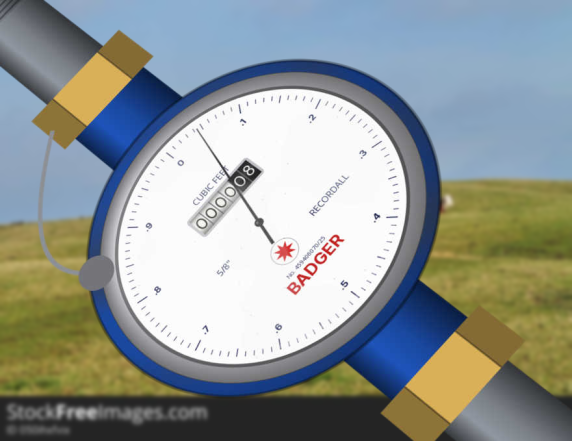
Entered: 8.04 ft³
